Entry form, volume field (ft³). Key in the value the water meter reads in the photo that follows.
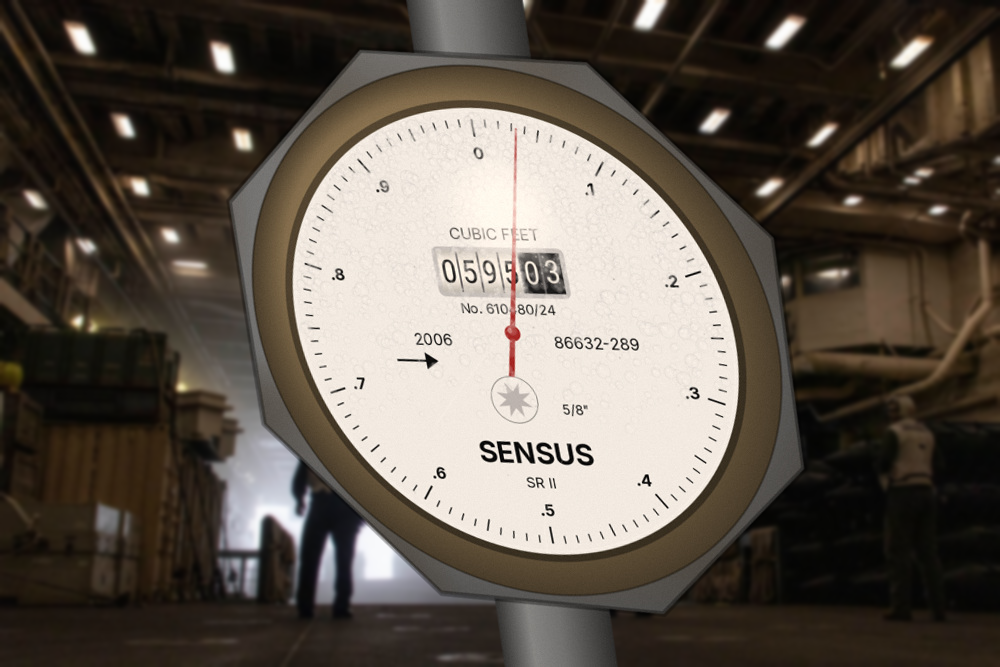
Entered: 59503.03 ft³
